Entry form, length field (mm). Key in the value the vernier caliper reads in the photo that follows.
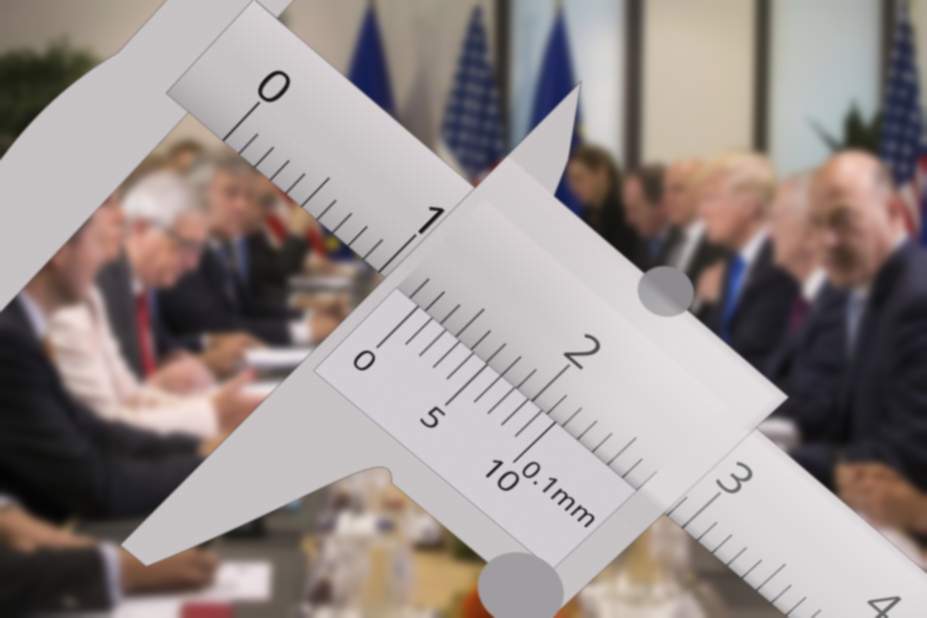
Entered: 12.6 mm
